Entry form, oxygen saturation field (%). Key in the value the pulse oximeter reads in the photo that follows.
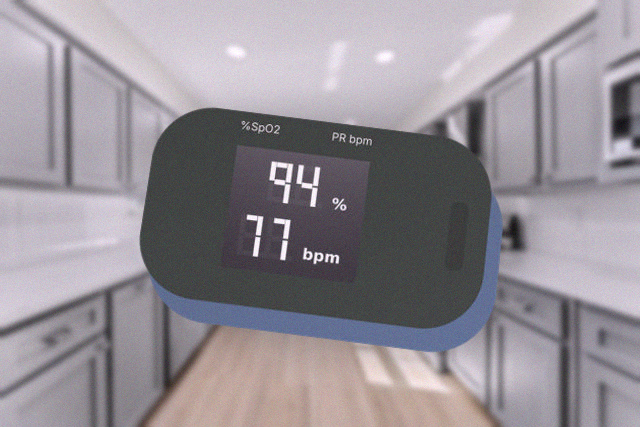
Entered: 94 %
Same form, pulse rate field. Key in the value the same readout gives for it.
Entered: 77 bpm
